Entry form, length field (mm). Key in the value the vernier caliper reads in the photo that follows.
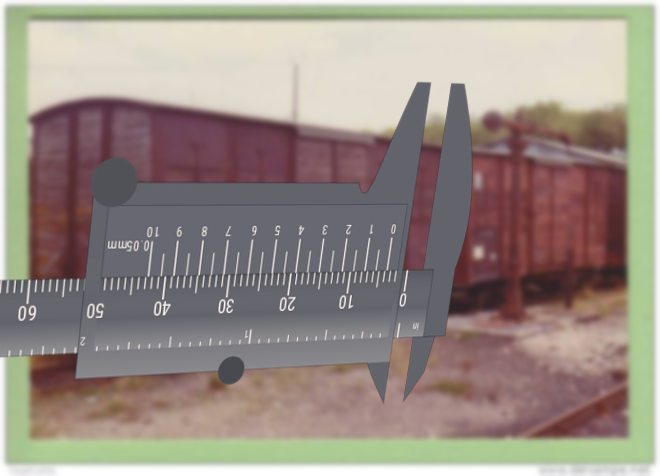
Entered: 3.6 mm
